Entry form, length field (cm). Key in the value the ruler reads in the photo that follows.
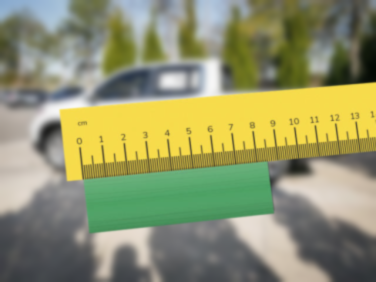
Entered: 8.5 cm
